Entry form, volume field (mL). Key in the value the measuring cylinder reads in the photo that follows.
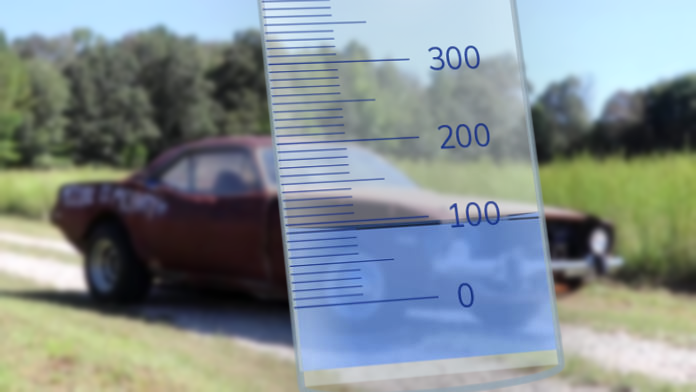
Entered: 90 mL
